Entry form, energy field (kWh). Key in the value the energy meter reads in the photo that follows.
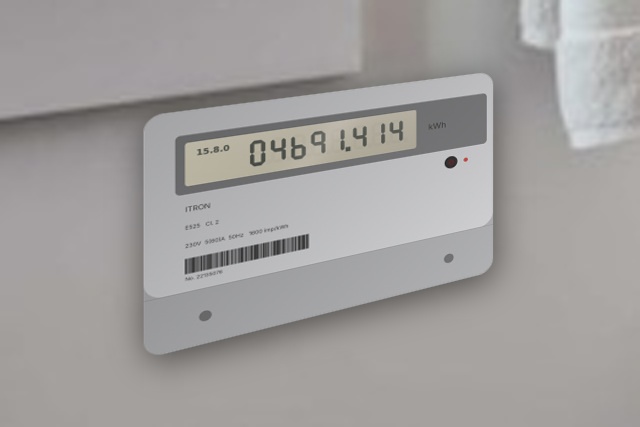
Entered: 4691.414 kWh
